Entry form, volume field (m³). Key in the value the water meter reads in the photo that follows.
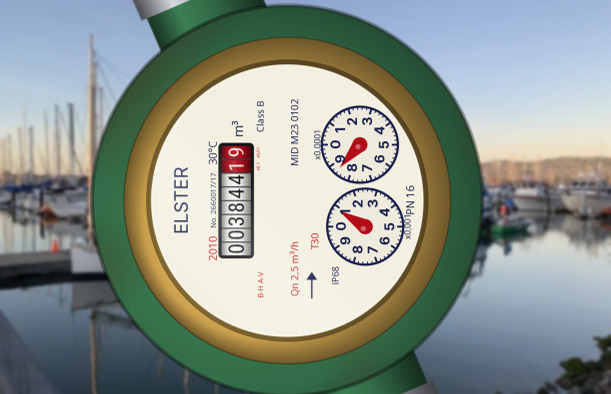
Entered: 3844.1908 m³
